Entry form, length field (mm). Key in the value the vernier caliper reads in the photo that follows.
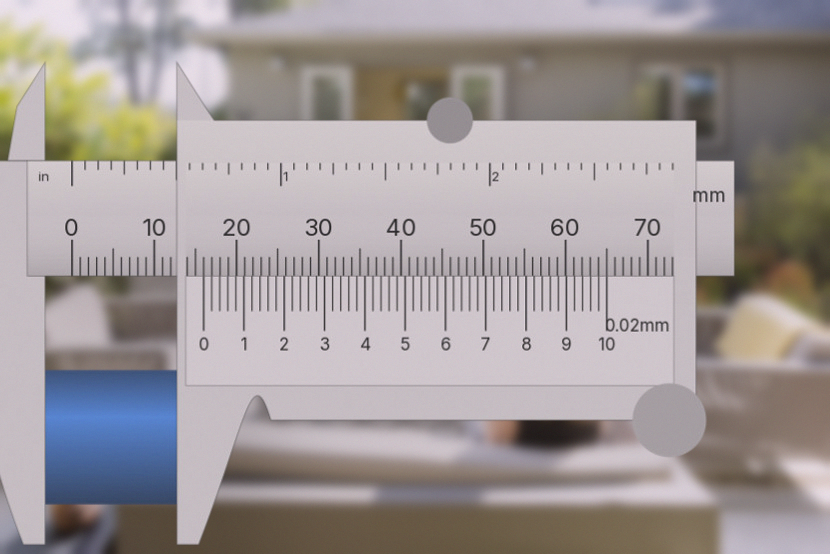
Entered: 16.0 mm
